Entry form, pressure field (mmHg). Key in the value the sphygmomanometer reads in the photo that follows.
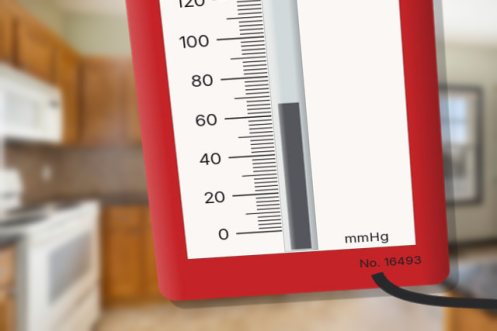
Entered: 66 mmHg
